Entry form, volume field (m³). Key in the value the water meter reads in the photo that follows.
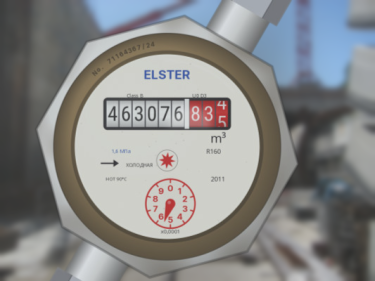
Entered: 463076.8345 m³
